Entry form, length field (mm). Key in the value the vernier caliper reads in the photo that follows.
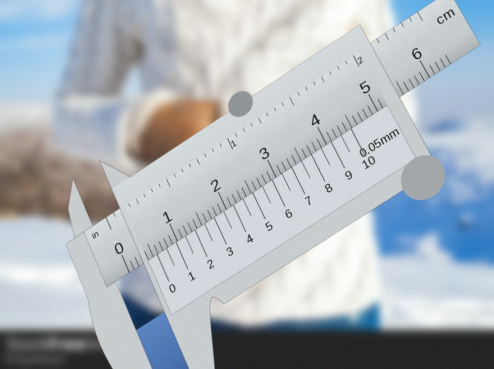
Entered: 5.8 mm
